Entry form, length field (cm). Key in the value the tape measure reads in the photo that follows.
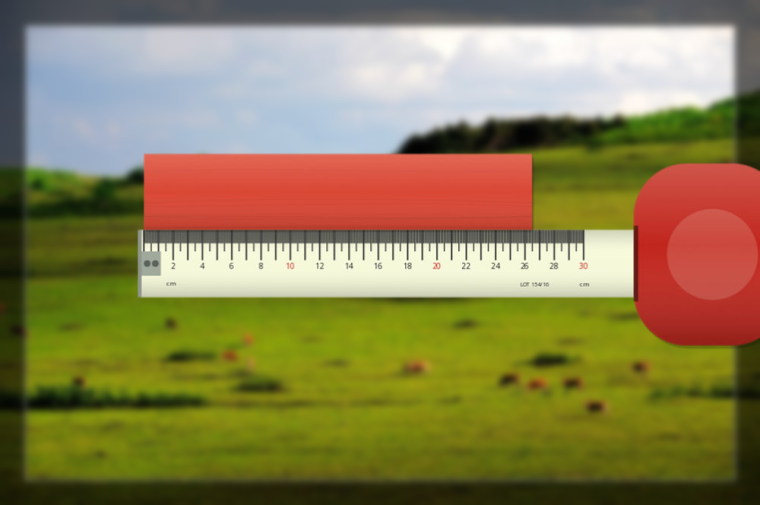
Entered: 26.5 cm
